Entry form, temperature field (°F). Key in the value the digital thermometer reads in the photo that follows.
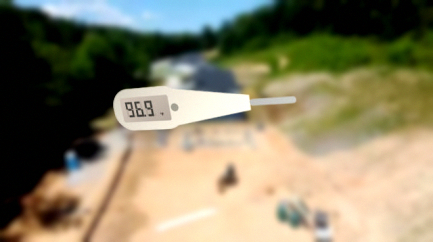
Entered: 96.9 °F
